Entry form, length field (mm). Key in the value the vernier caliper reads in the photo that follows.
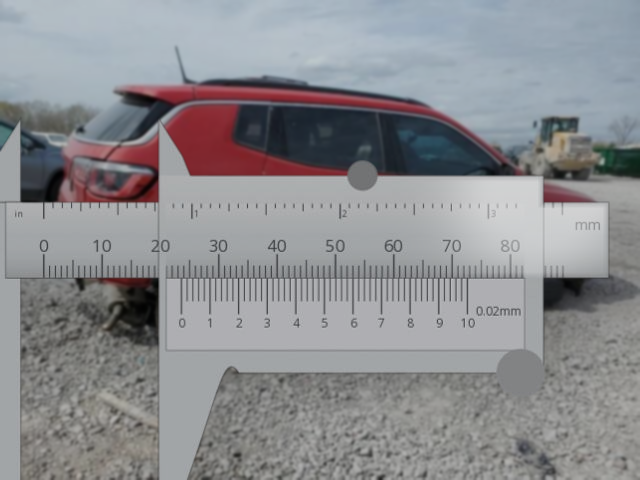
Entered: 23.6 mm
